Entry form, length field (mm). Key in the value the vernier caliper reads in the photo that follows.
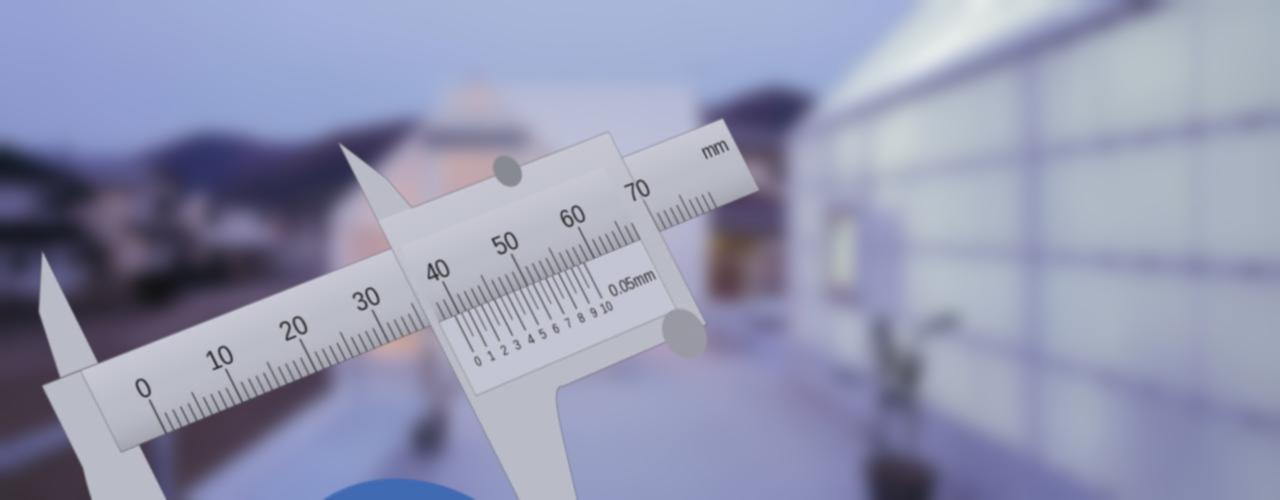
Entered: 39.4 mm
